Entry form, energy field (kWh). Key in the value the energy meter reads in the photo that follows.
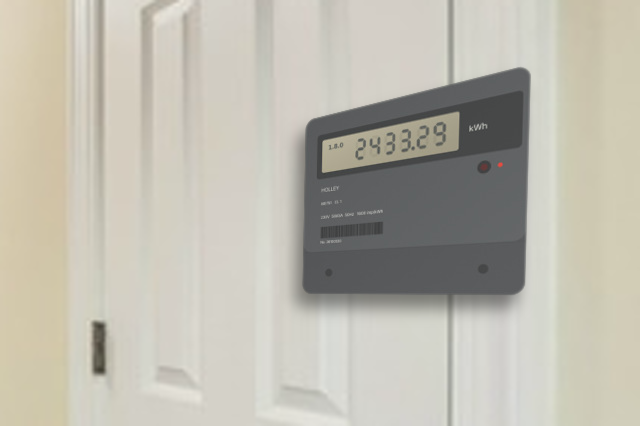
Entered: 2433.29 kWh
